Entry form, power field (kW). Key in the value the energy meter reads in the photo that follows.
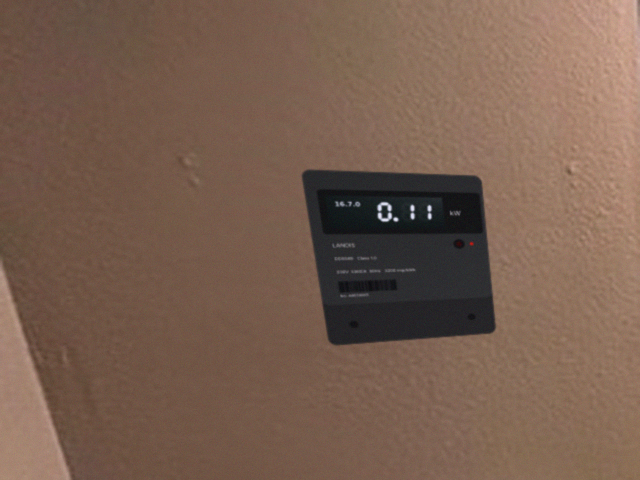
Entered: 0.11 kW
